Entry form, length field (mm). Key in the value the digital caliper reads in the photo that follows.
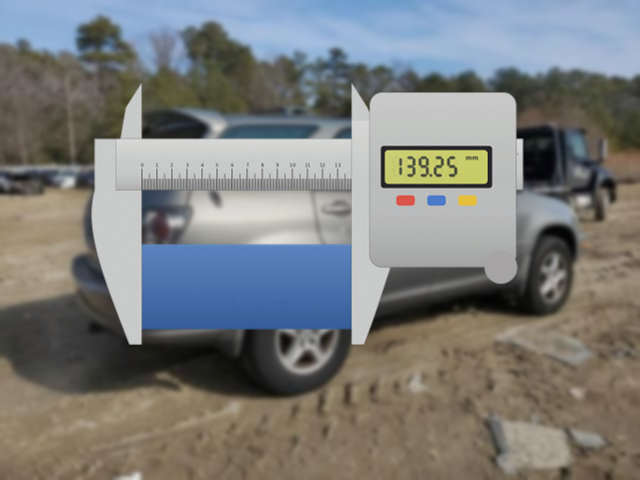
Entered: 139.25 mm
